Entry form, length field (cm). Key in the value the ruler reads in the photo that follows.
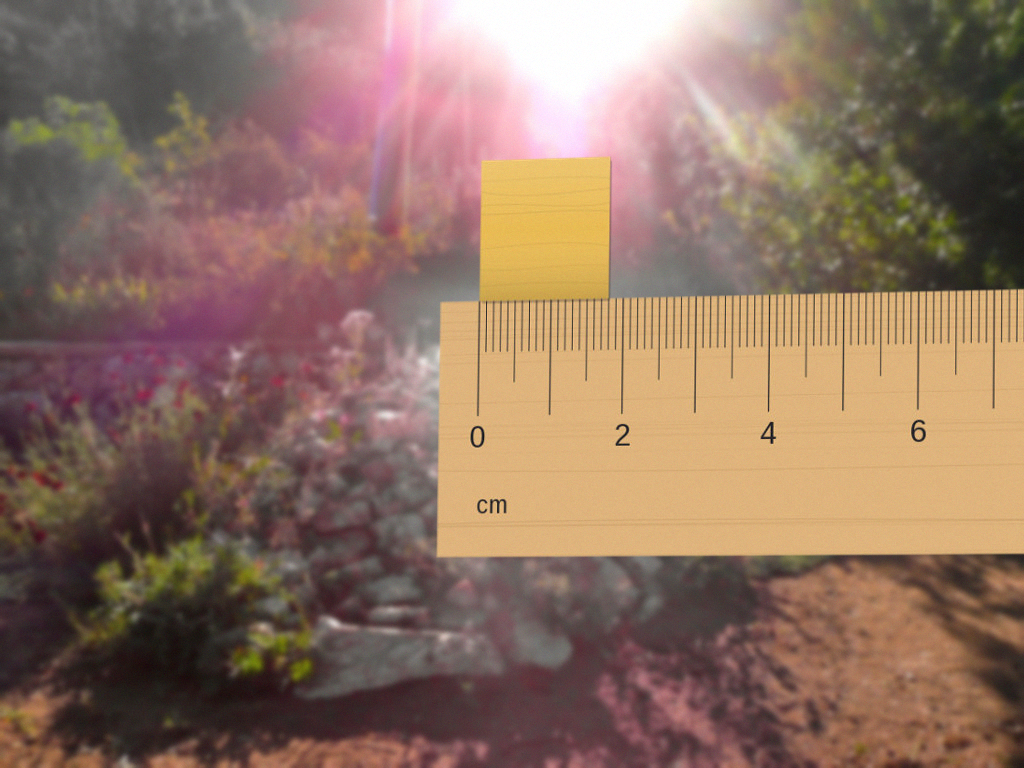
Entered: 1.8 cm
